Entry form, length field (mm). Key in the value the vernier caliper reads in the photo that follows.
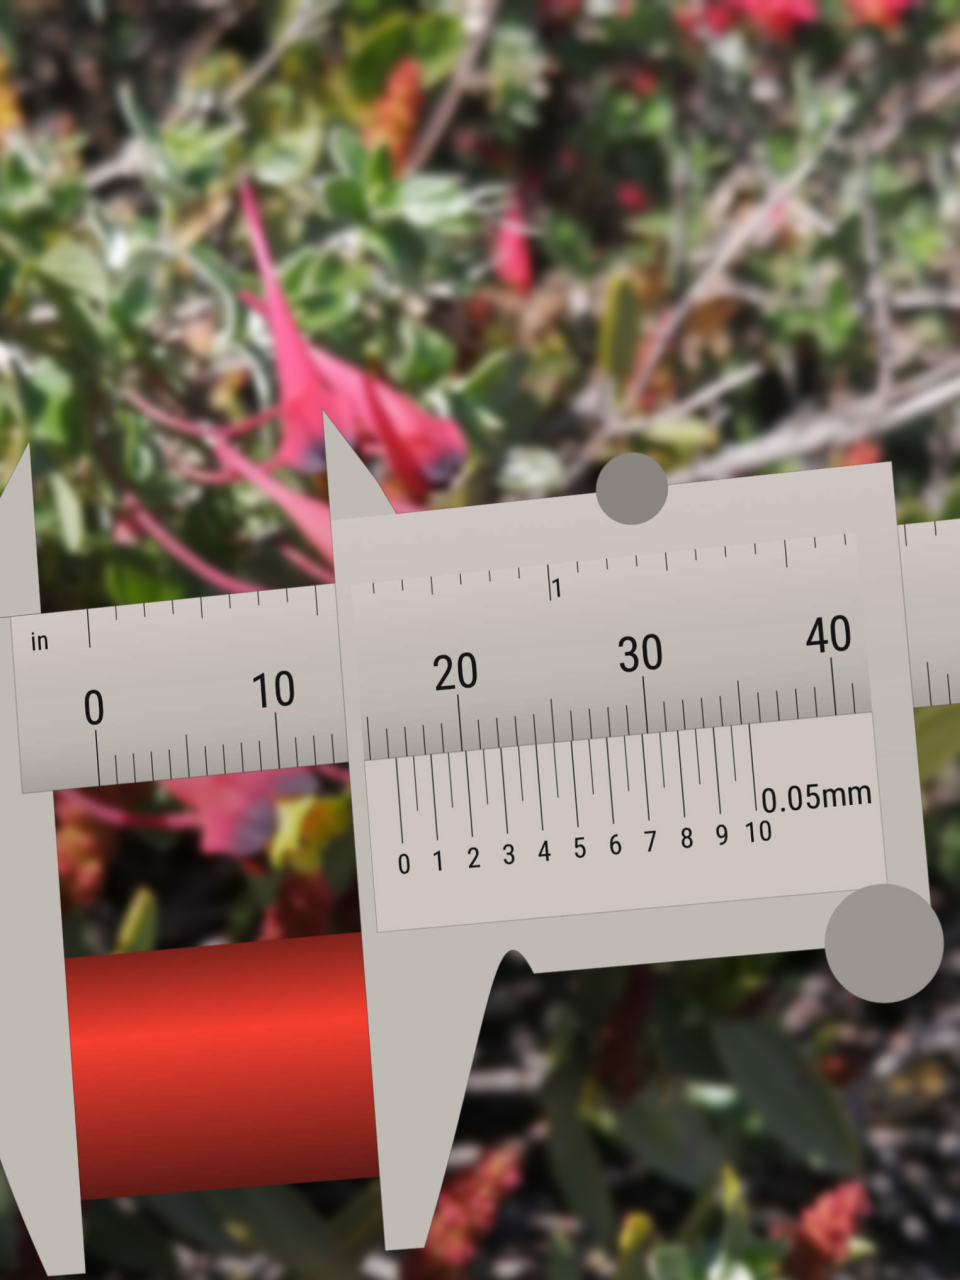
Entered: 16.4 mm
